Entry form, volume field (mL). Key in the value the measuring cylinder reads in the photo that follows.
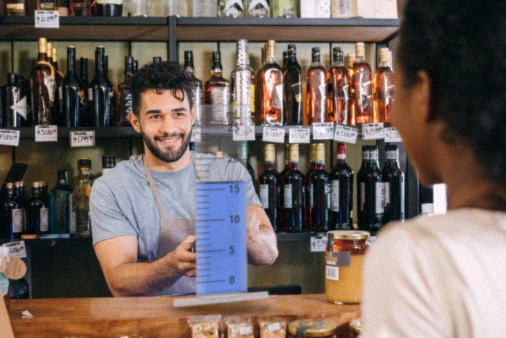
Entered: 16 mL
